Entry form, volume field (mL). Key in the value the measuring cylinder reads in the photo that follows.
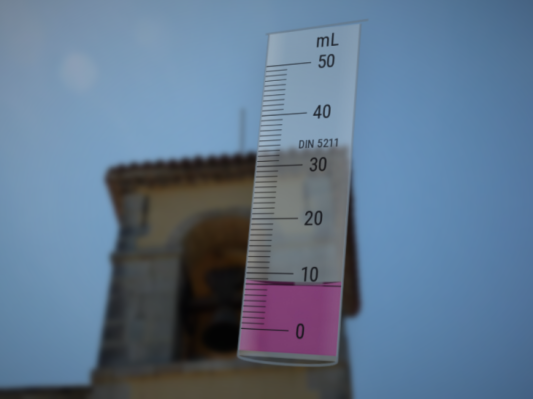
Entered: 8 mL
